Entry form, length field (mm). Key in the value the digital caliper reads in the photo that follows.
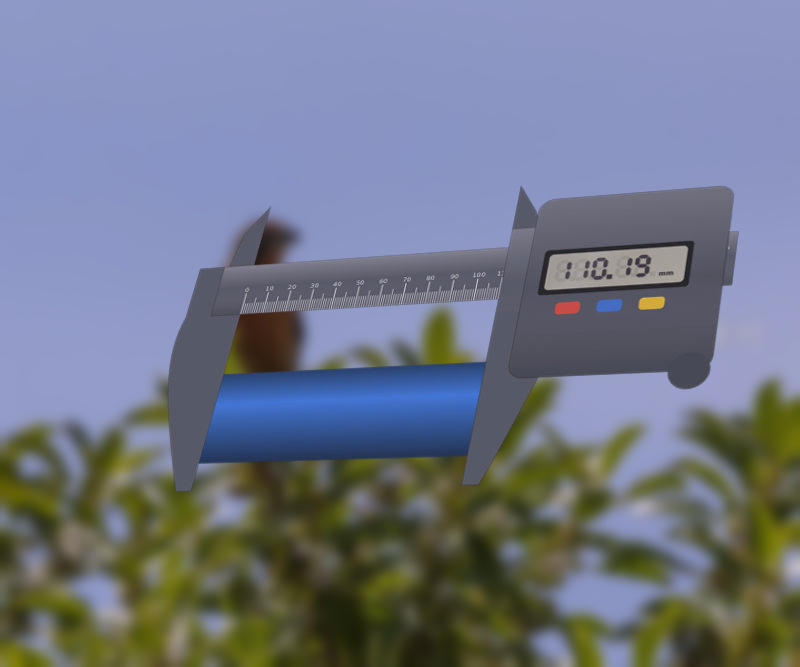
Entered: 110.19 mm
